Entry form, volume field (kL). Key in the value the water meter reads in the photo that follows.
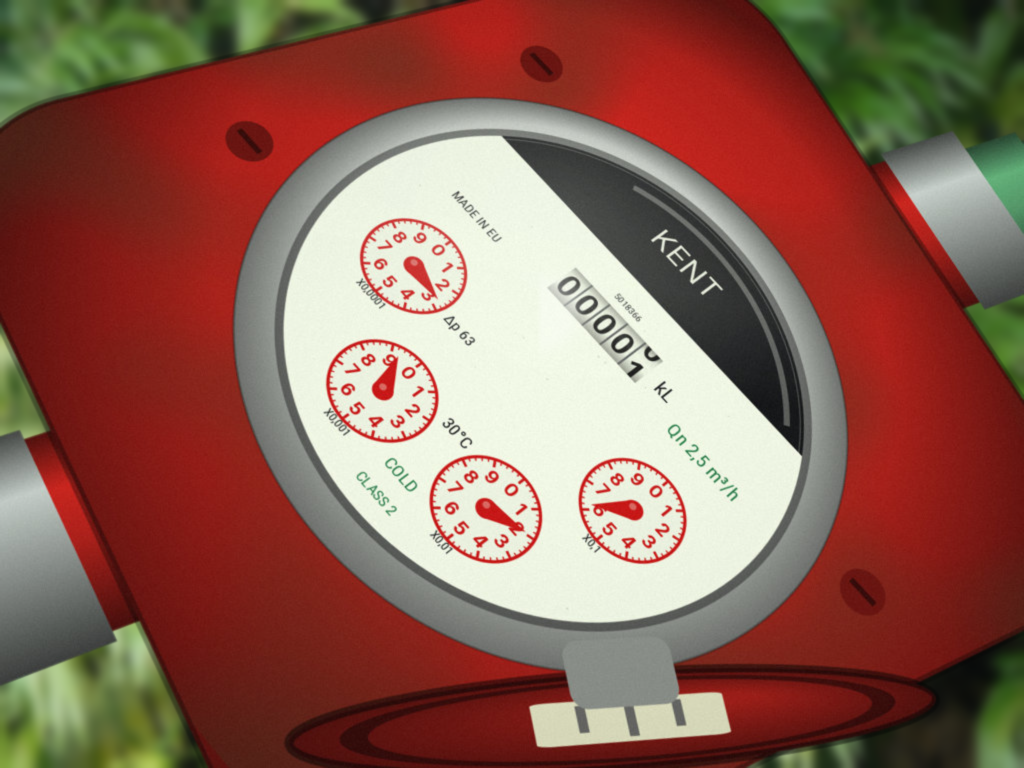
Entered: 0.6192 kL
